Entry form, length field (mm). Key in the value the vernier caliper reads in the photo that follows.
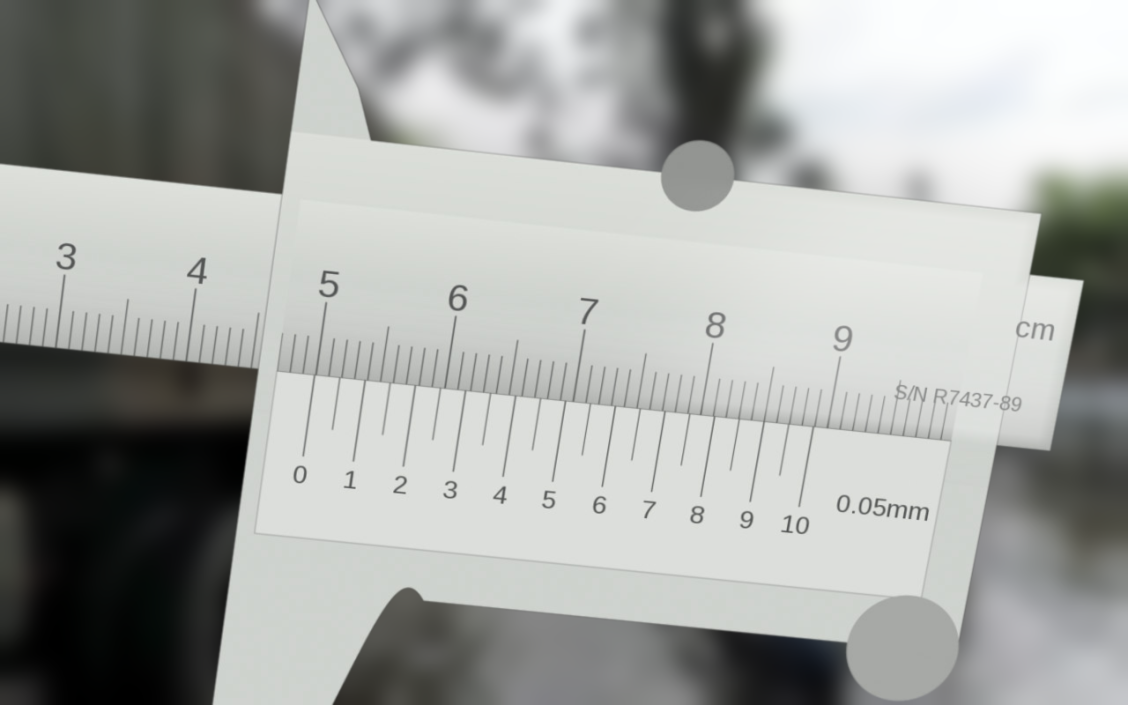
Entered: 49.9 mm
